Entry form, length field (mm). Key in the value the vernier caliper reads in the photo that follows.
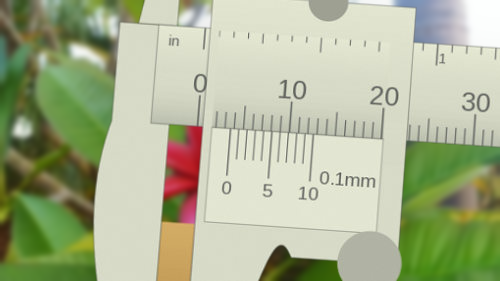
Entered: 3.6 mm
